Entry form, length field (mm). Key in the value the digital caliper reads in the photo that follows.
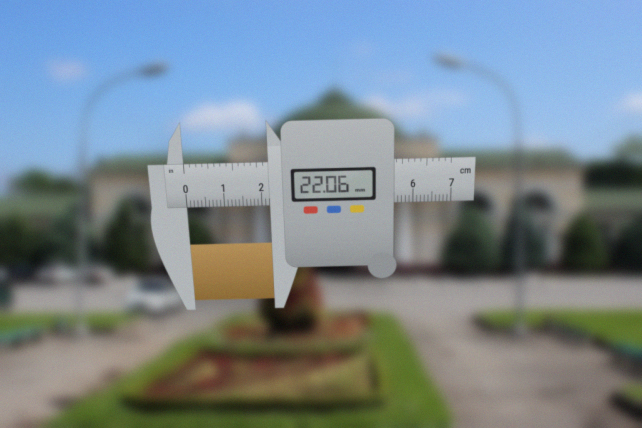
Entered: 22.06 mm
